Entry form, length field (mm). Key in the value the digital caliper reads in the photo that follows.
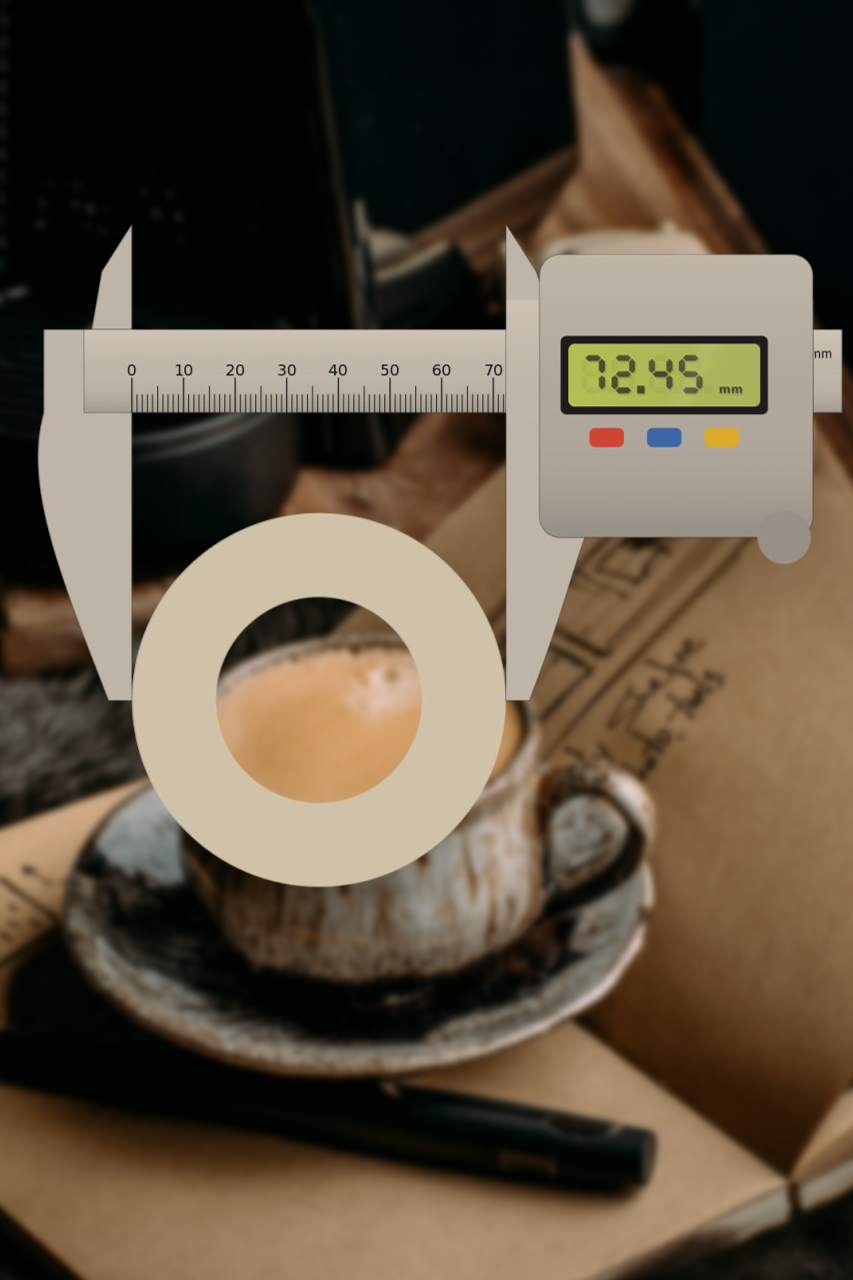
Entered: 72.45 mm
